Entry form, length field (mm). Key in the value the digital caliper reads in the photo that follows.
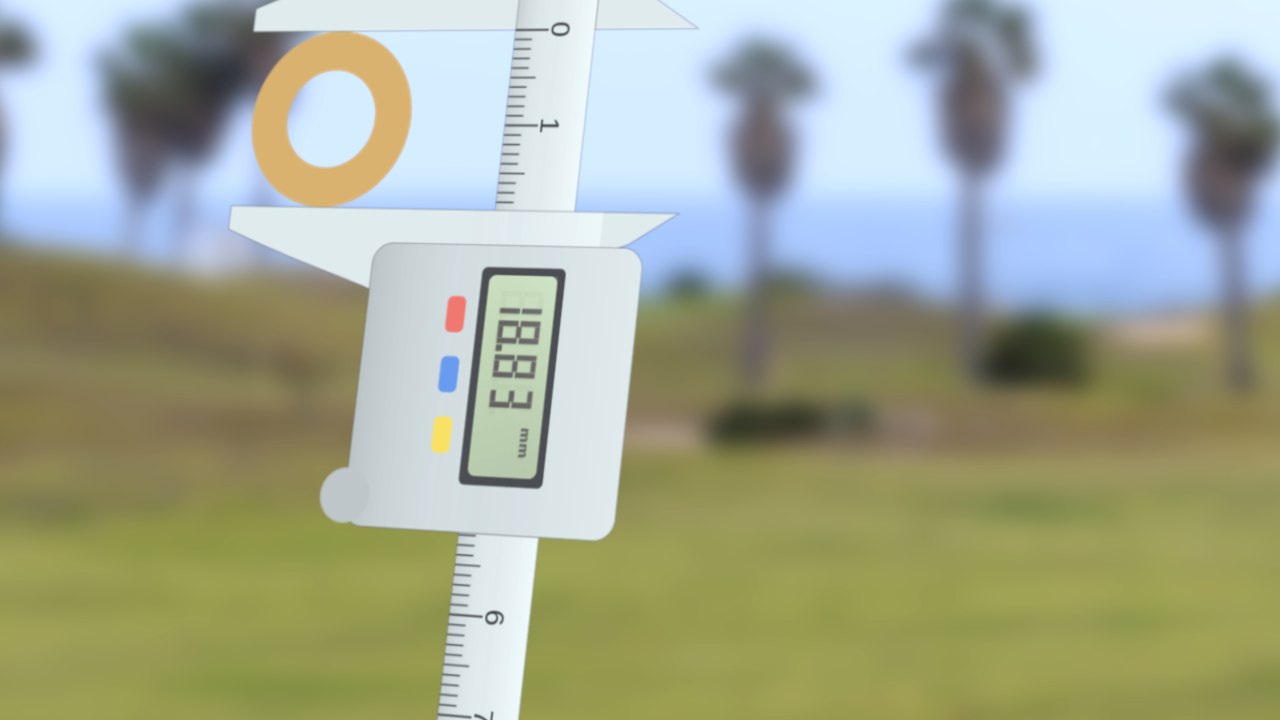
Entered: 18.83 mm
